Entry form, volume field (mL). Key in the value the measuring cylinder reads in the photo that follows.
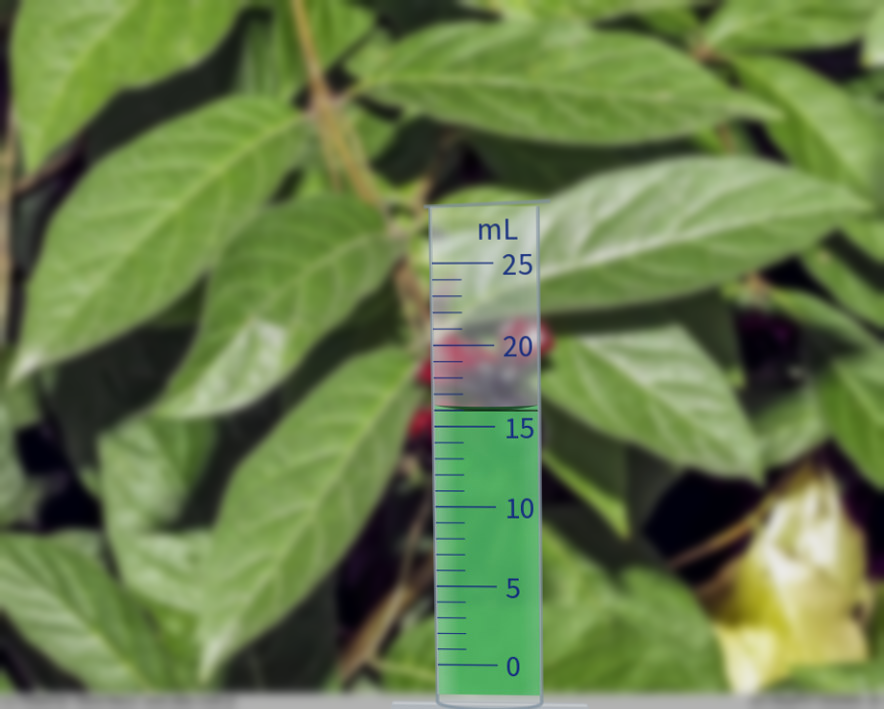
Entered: 16 mL
